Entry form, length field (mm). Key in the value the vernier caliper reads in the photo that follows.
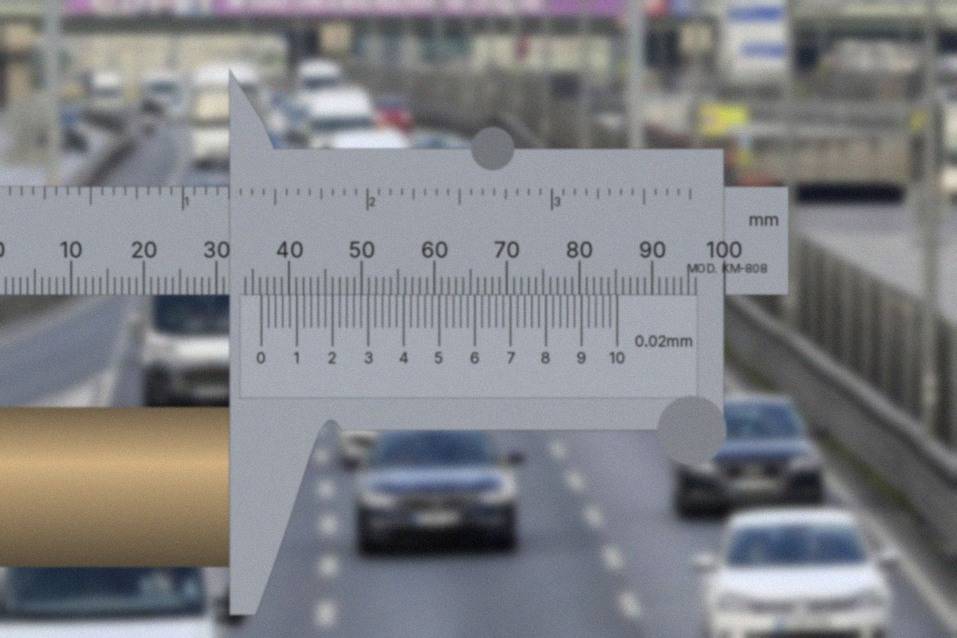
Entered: 36.2 mm
